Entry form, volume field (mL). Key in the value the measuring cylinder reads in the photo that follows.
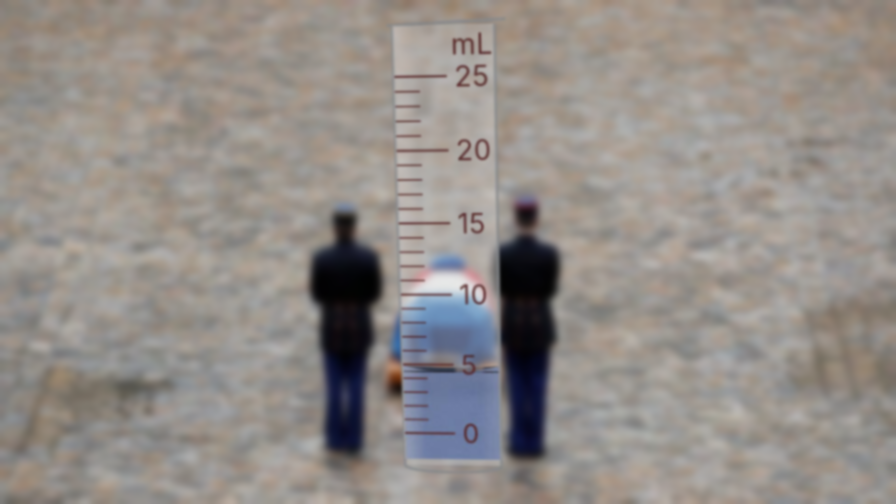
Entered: 4.5 mL
